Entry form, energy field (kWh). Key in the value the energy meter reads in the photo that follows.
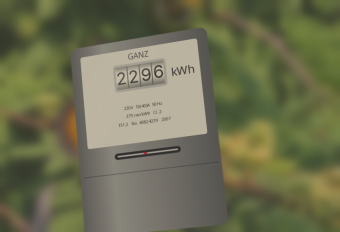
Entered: 2296 kWh
